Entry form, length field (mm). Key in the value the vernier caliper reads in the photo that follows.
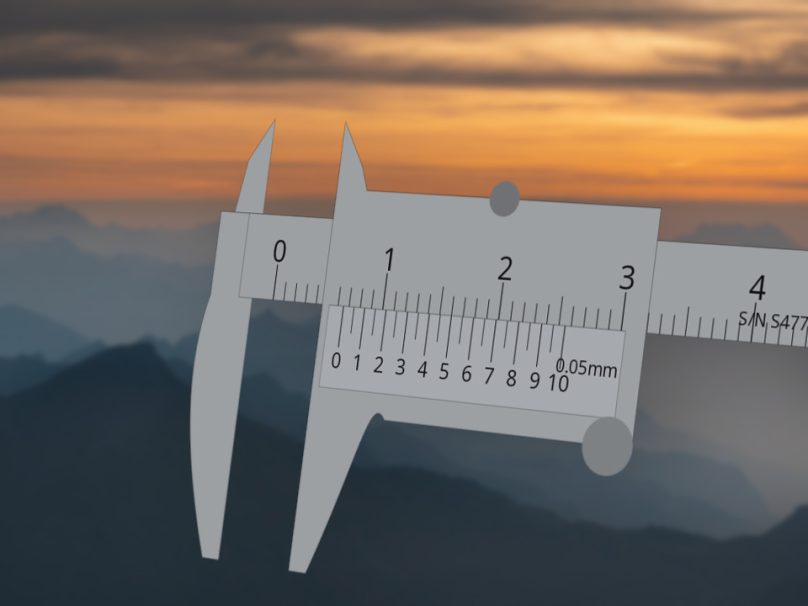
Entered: 6.5 mm
